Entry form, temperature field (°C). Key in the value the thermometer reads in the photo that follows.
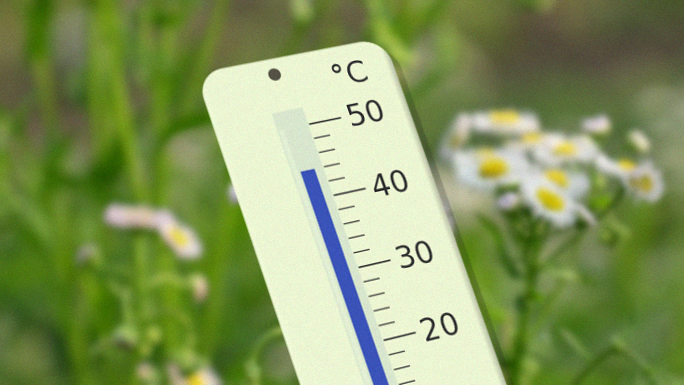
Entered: 44 °C
